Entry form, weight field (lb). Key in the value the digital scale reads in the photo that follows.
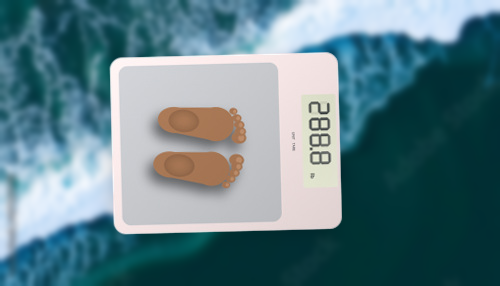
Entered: 288.8 lb
